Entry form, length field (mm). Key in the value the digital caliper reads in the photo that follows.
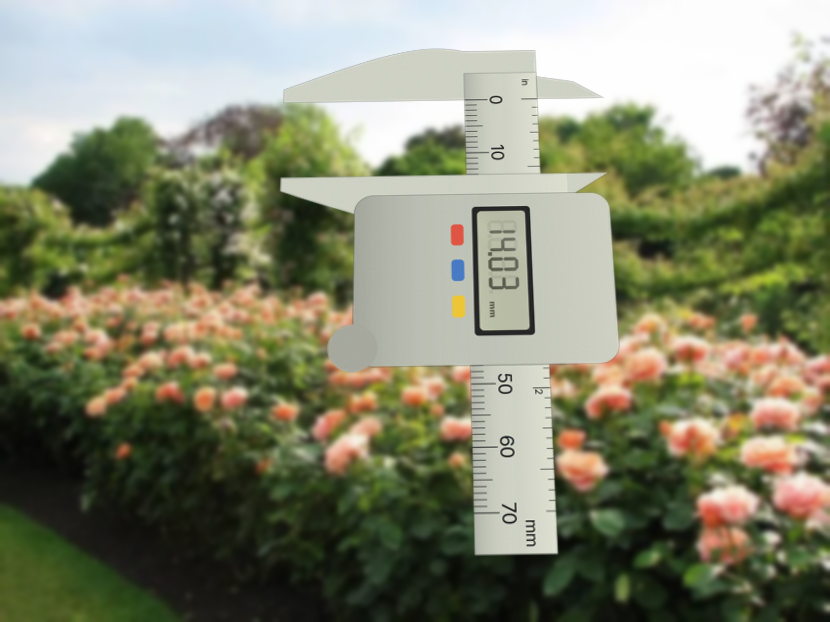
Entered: 14.03 mm
